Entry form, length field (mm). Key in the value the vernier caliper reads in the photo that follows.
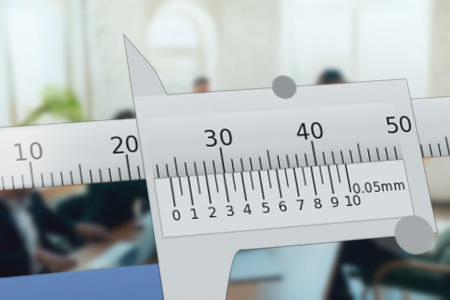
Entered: 24.2 mm
